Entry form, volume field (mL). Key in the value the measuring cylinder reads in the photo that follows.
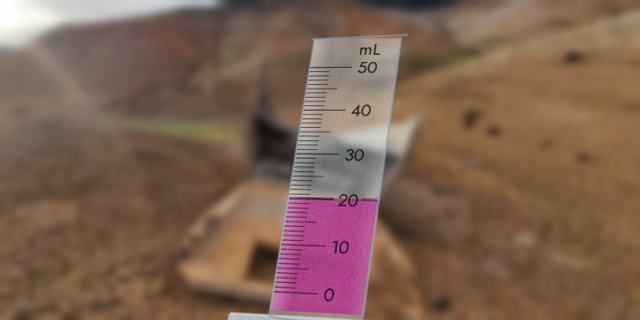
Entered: 20 mL
